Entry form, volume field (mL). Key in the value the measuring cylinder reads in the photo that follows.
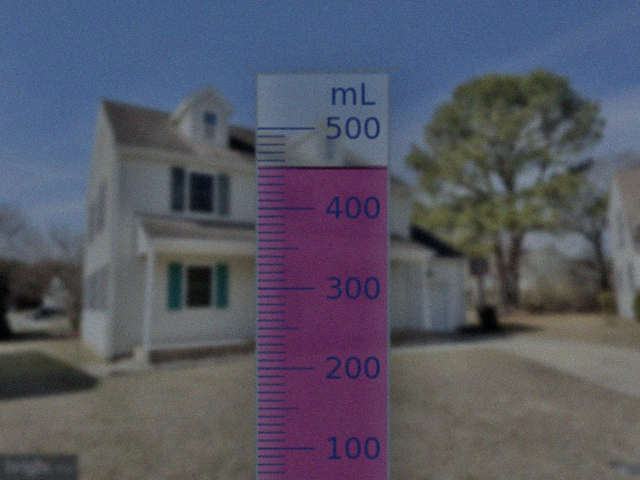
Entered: 450 mL
